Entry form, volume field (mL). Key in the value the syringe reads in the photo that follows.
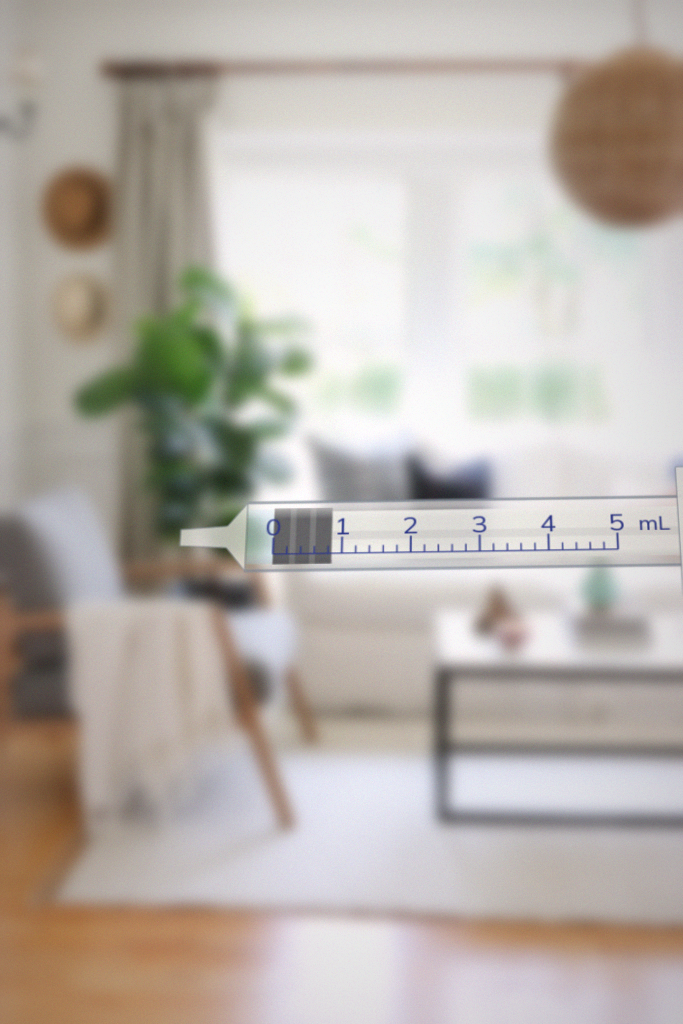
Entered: 0 mL
